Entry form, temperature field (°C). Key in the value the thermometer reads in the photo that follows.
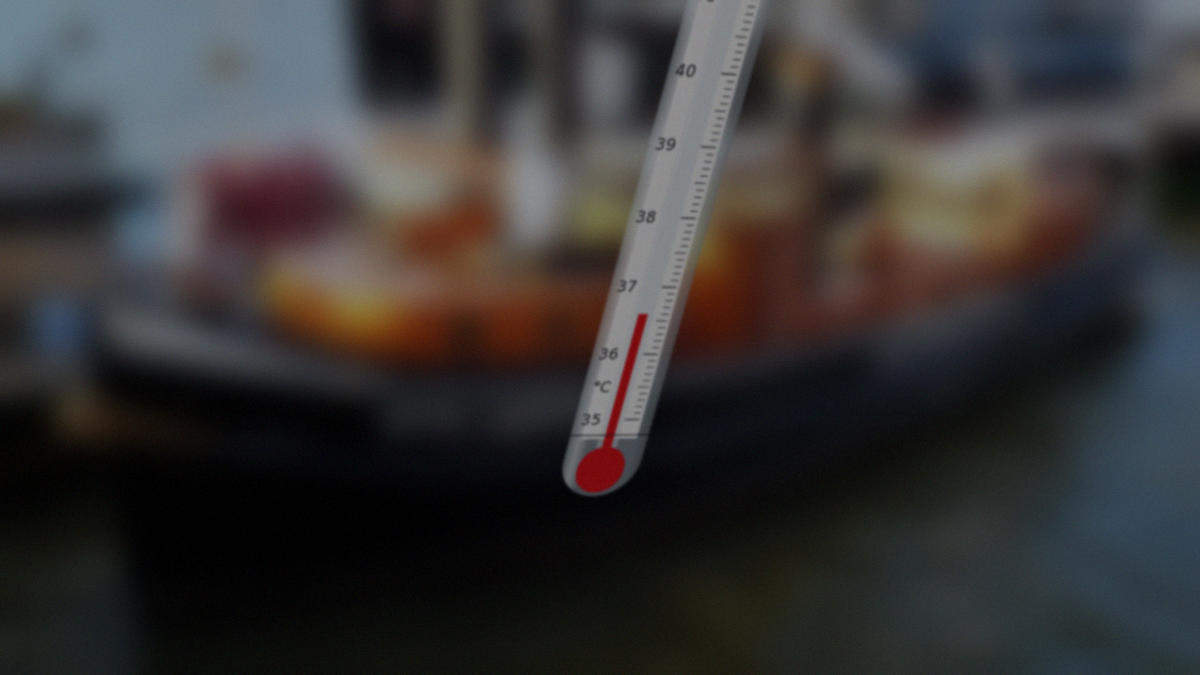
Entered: 36.6 °C
